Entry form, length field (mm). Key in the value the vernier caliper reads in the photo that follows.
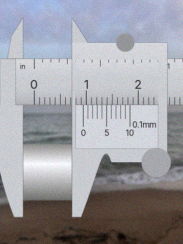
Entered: 9.4 mm
